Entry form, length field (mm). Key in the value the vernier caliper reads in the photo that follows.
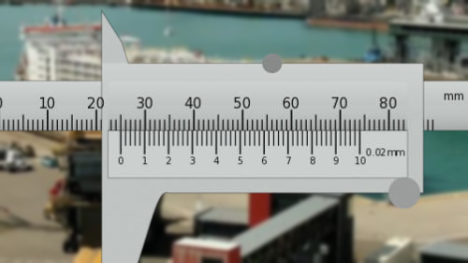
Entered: 25.0 mm
